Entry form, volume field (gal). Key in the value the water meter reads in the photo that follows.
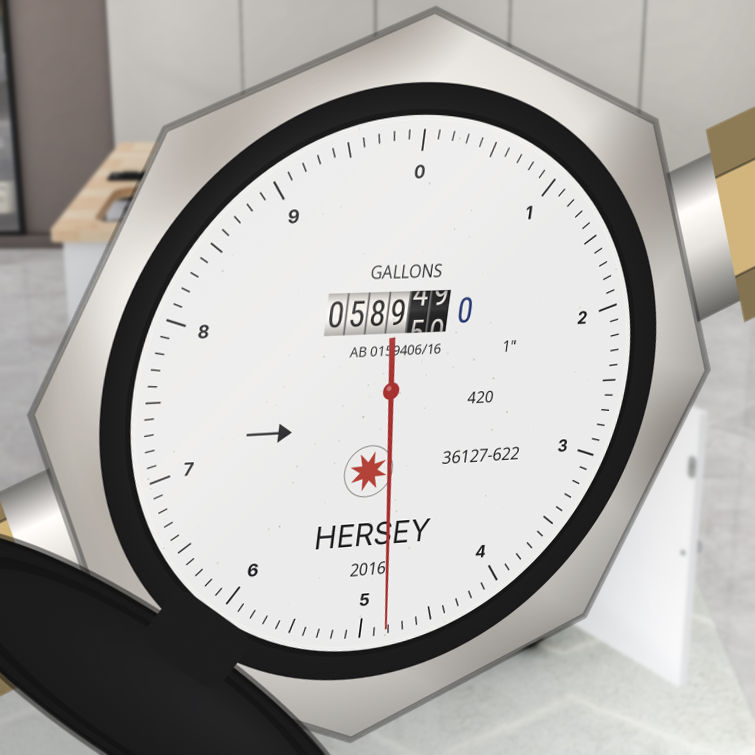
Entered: 589494.8 gal
